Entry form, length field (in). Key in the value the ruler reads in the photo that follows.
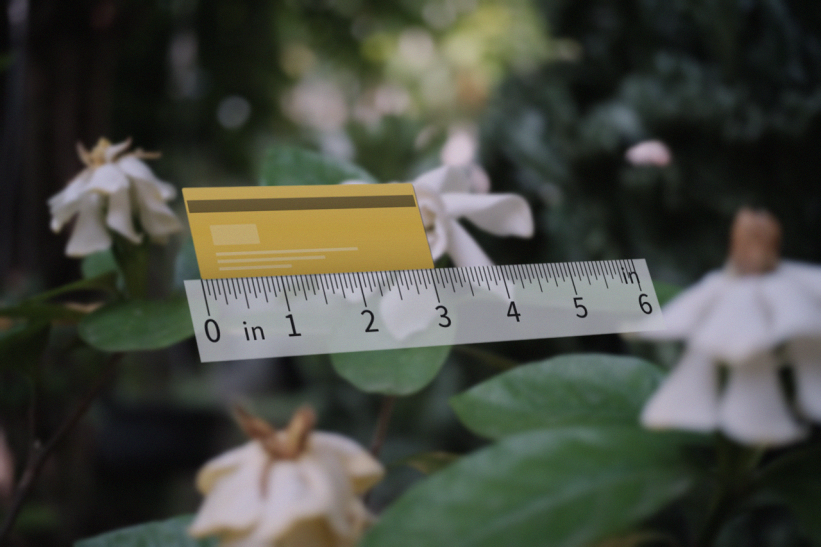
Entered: 3.0625 in
